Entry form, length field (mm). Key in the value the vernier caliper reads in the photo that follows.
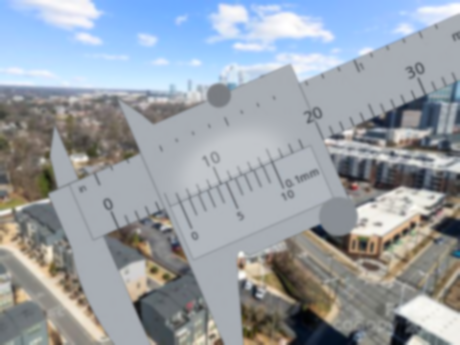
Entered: 6.0 mm
